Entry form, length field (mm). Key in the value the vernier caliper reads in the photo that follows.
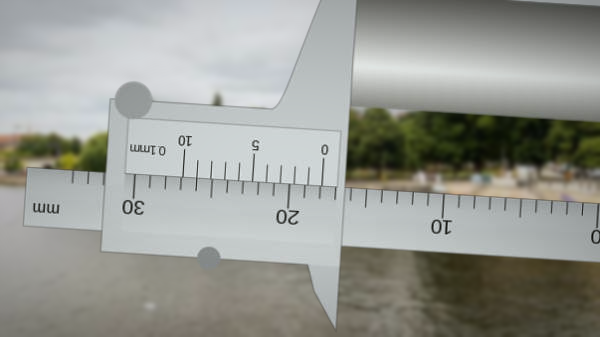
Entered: 17.9 mm
